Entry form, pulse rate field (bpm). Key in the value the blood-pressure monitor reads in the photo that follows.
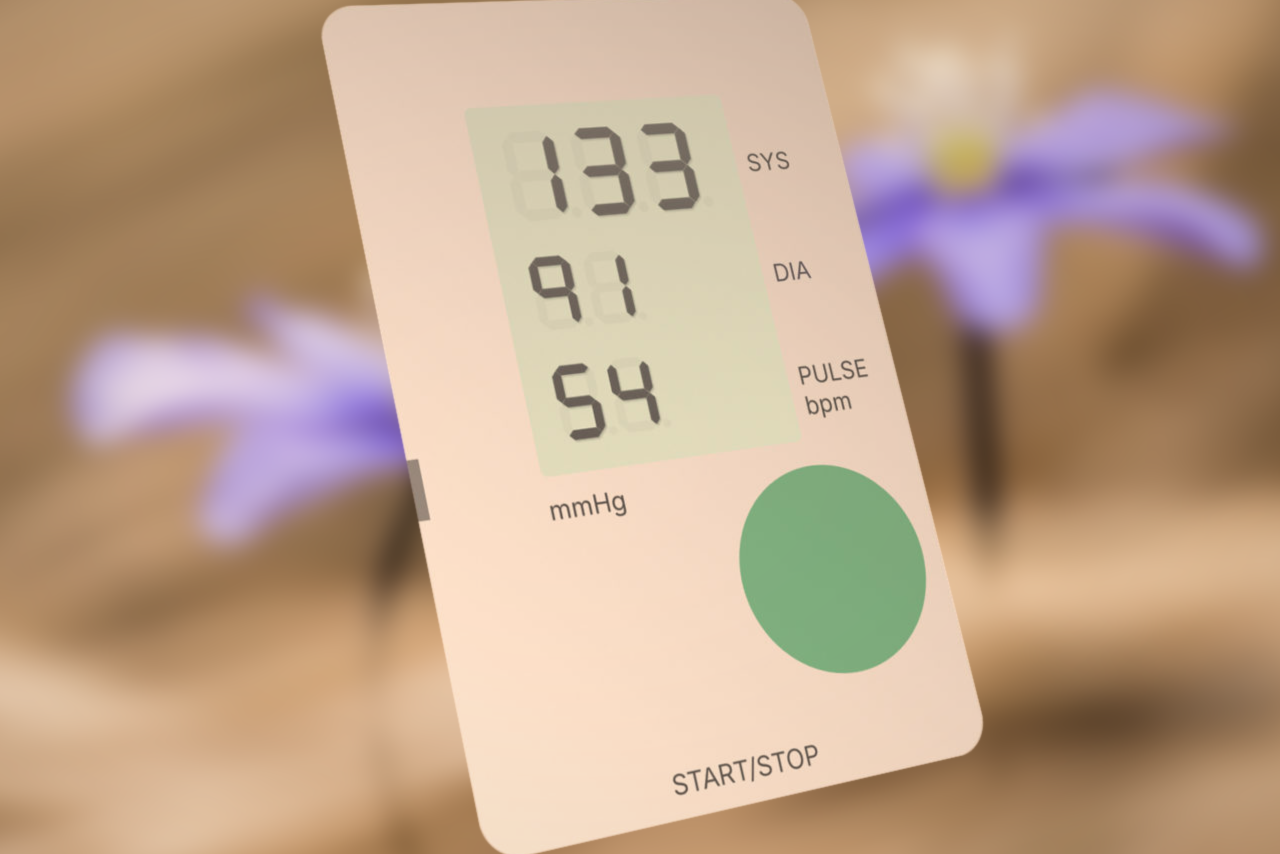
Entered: 54 bpm
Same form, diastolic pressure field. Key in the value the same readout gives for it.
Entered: 91 mmHg
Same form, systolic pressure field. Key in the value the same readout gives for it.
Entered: 133 mmHg
